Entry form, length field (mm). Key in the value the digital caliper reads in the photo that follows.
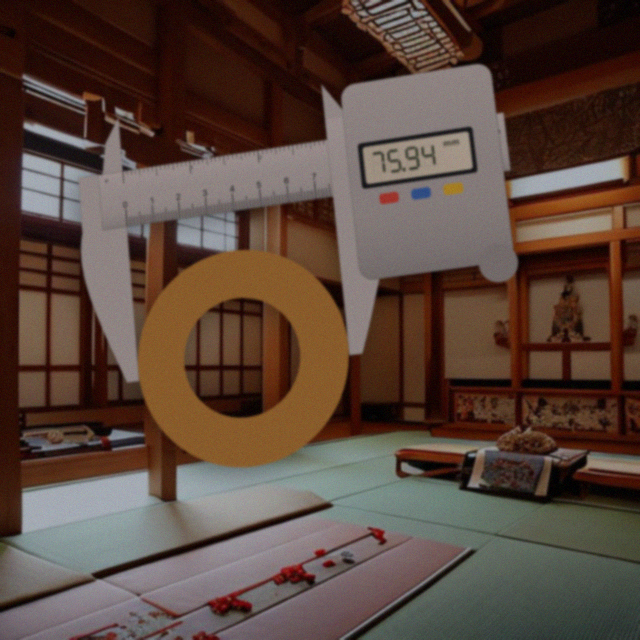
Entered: 75.94 mm
